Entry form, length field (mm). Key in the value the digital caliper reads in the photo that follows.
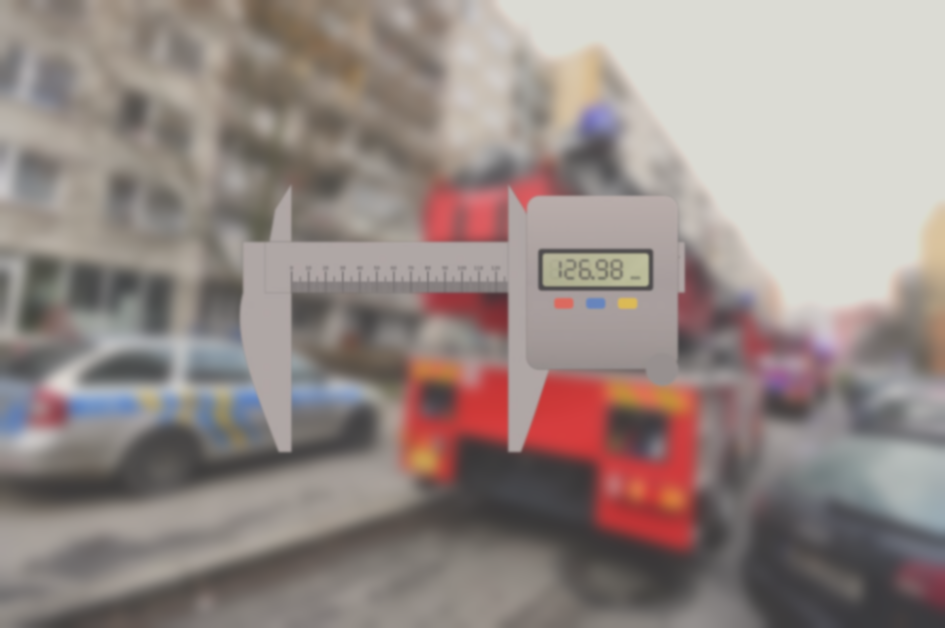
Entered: 126.98 mm
